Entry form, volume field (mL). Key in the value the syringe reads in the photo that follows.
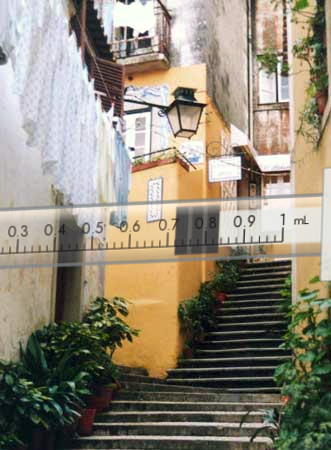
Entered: 0.72 mL
